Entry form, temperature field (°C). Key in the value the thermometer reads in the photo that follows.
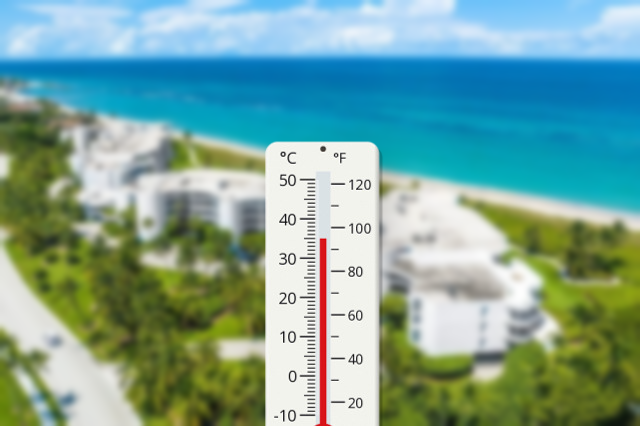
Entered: 35 °C
